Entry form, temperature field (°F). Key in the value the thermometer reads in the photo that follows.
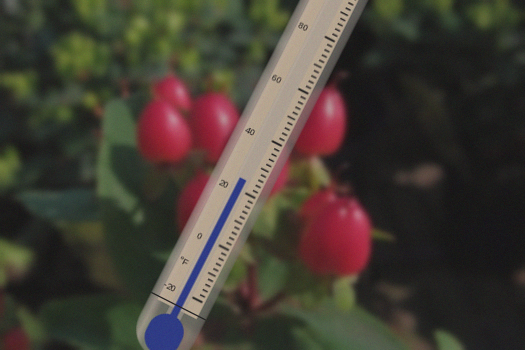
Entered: 24 °F
